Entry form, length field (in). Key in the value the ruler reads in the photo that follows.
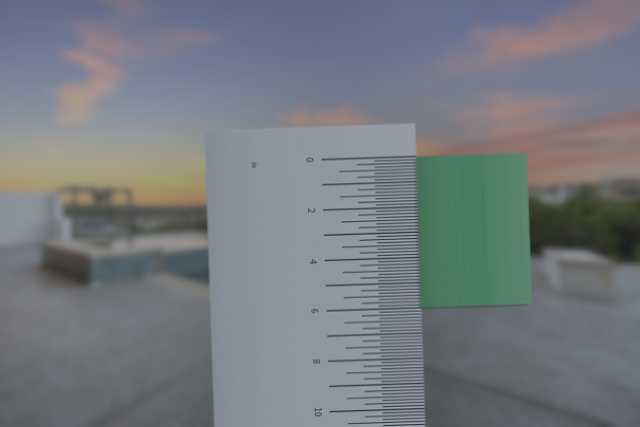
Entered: 6 in
